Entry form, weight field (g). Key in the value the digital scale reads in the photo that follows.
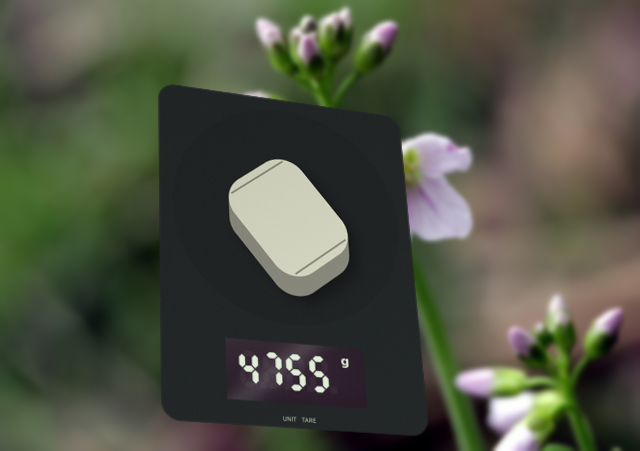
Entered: 4755 g
